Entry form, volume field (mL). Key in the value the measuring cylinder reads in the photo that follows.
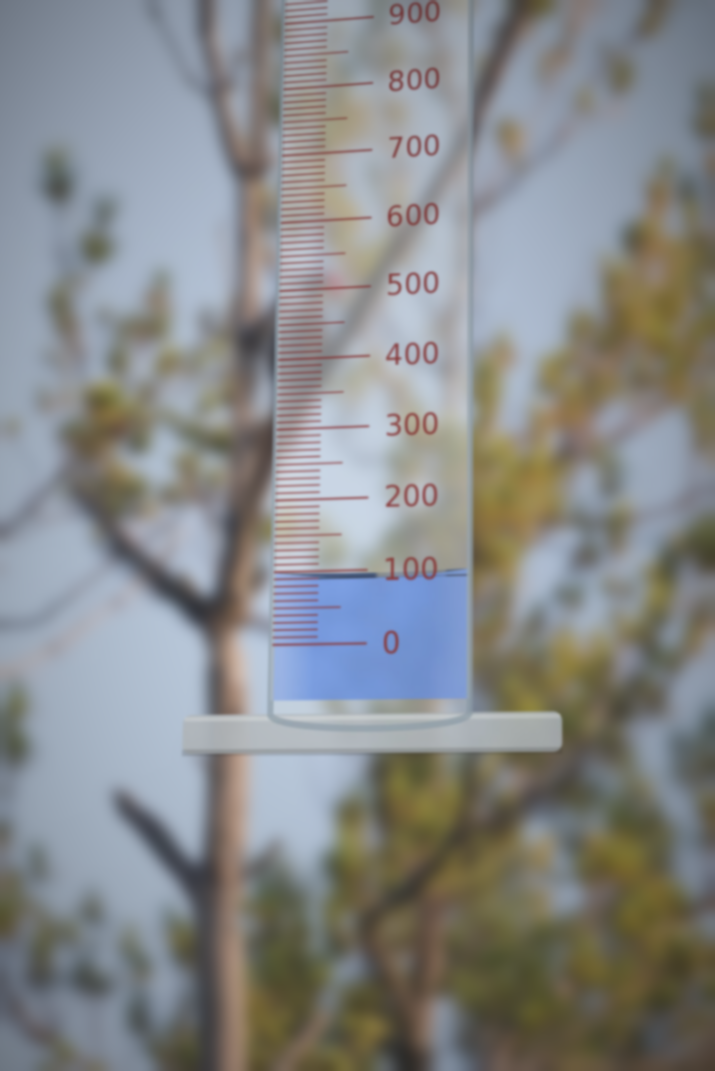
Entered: 90 mL
